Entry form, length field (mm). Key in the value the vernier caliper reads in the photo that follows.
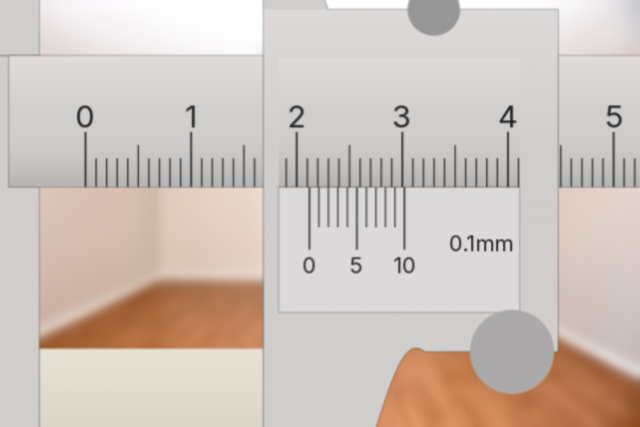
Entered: 21.2 mm
